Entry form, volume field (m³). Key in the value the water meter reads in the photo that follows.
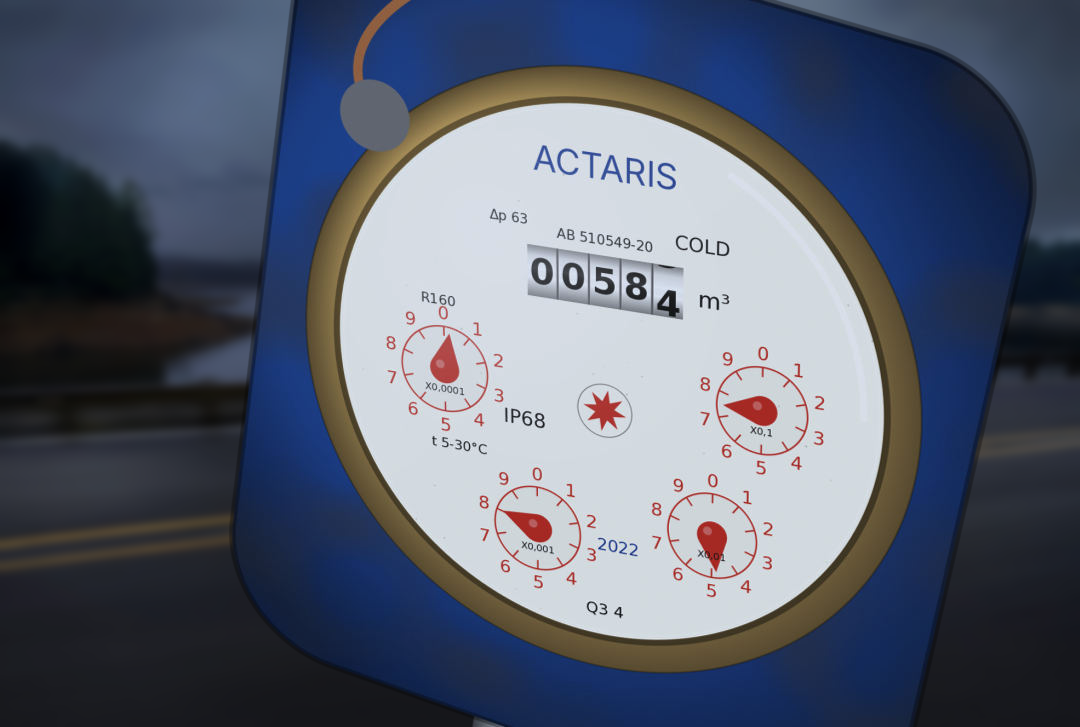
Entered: 583.7480 m³
